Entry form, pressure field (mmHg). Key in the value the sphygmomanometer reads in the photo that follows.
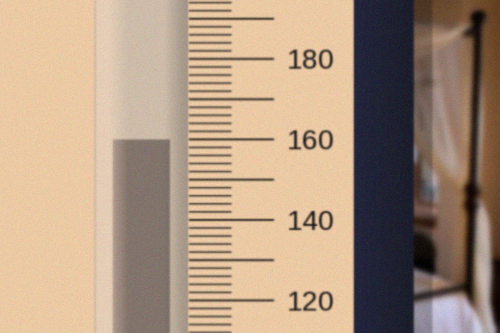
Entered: 160 mmHg
